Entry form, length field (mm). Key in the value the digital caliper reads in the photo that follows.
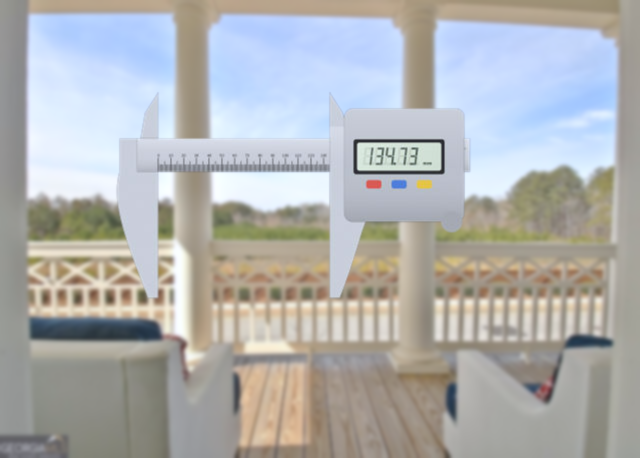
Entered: 134.73 mm
